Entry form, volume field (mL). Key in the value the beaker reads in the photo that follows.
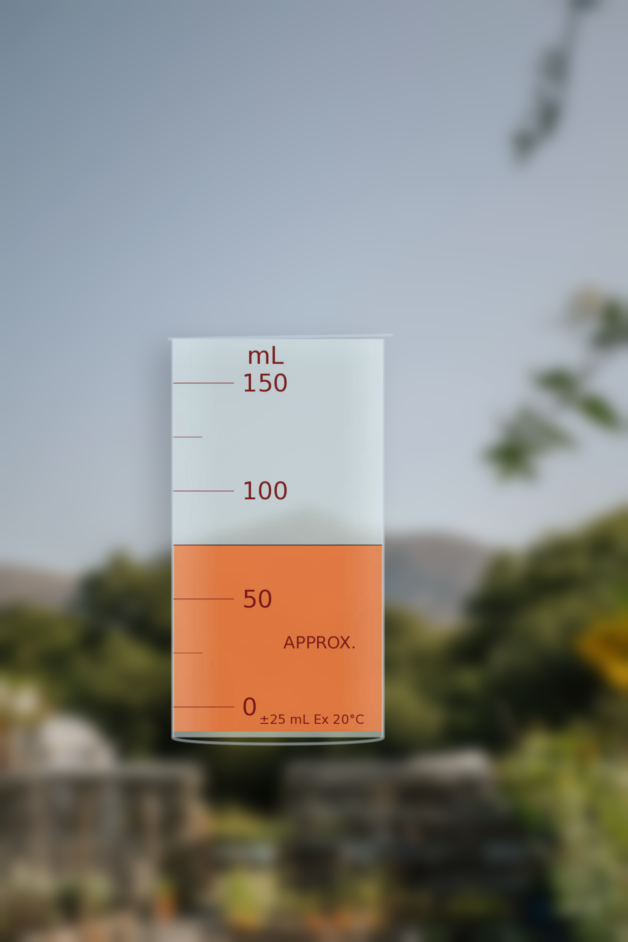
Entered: 75 mL
